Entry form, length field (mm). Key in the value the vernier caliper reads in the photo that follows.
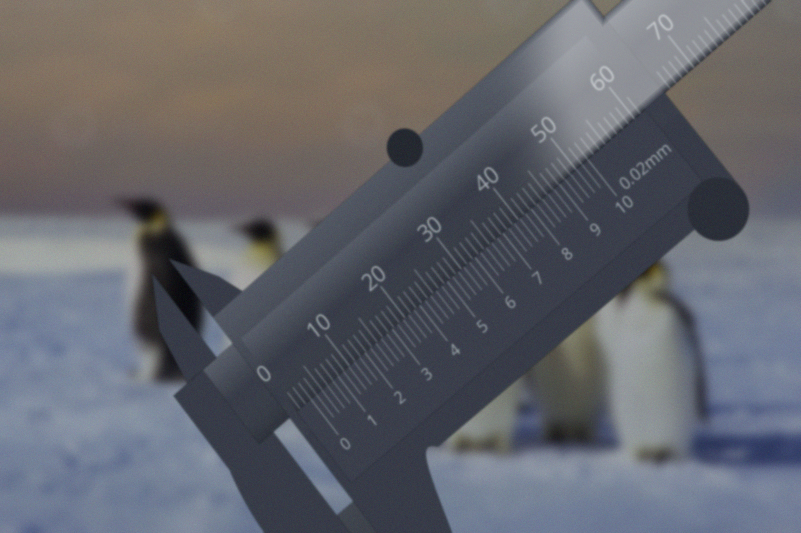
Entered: 3.0 mm
